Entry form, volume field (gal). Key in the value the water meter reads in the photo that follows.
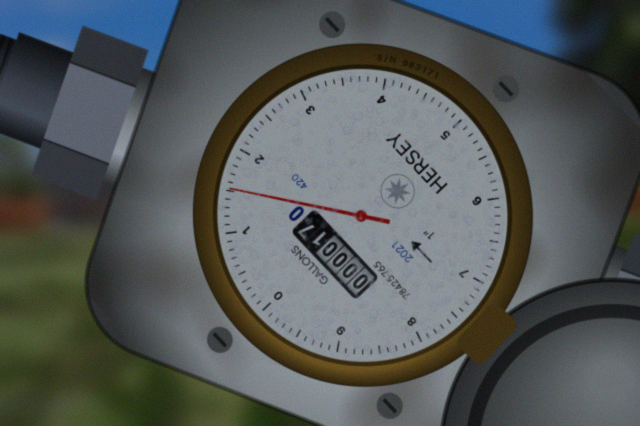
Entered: 171.5 gal
